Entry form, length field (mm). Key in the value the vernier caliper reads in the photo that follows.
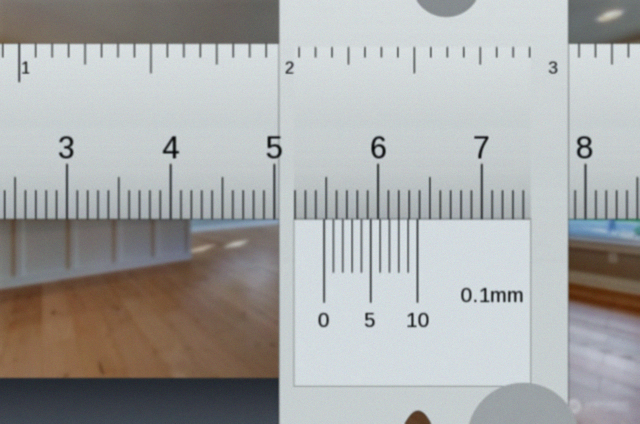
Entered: 54.8 mm
